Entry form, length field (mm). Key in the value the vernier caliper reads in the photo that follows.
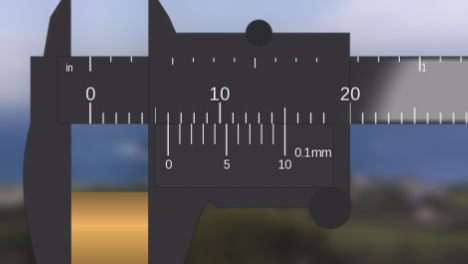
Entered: 6.0 mm
